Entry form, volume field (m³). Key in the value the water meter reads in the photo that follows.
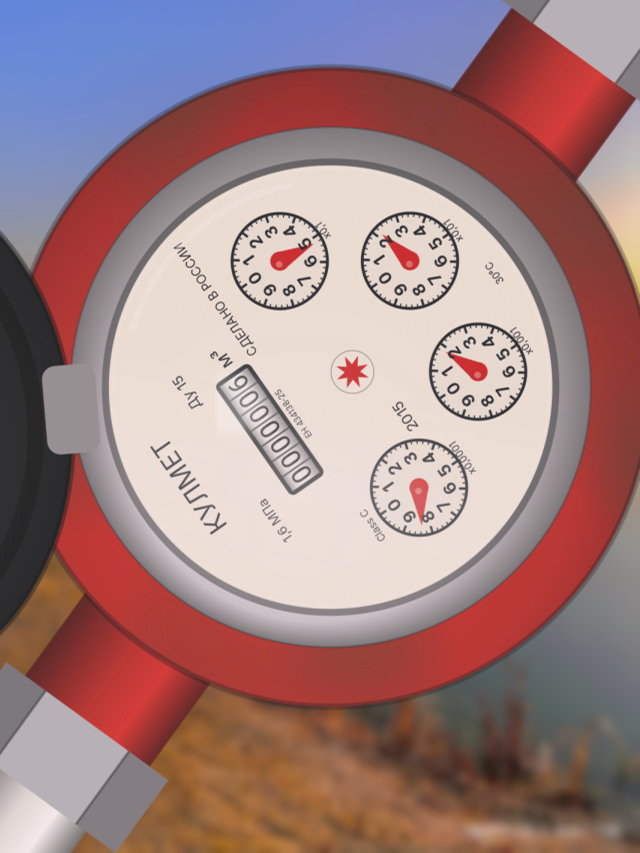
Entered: 6.5218 m³
